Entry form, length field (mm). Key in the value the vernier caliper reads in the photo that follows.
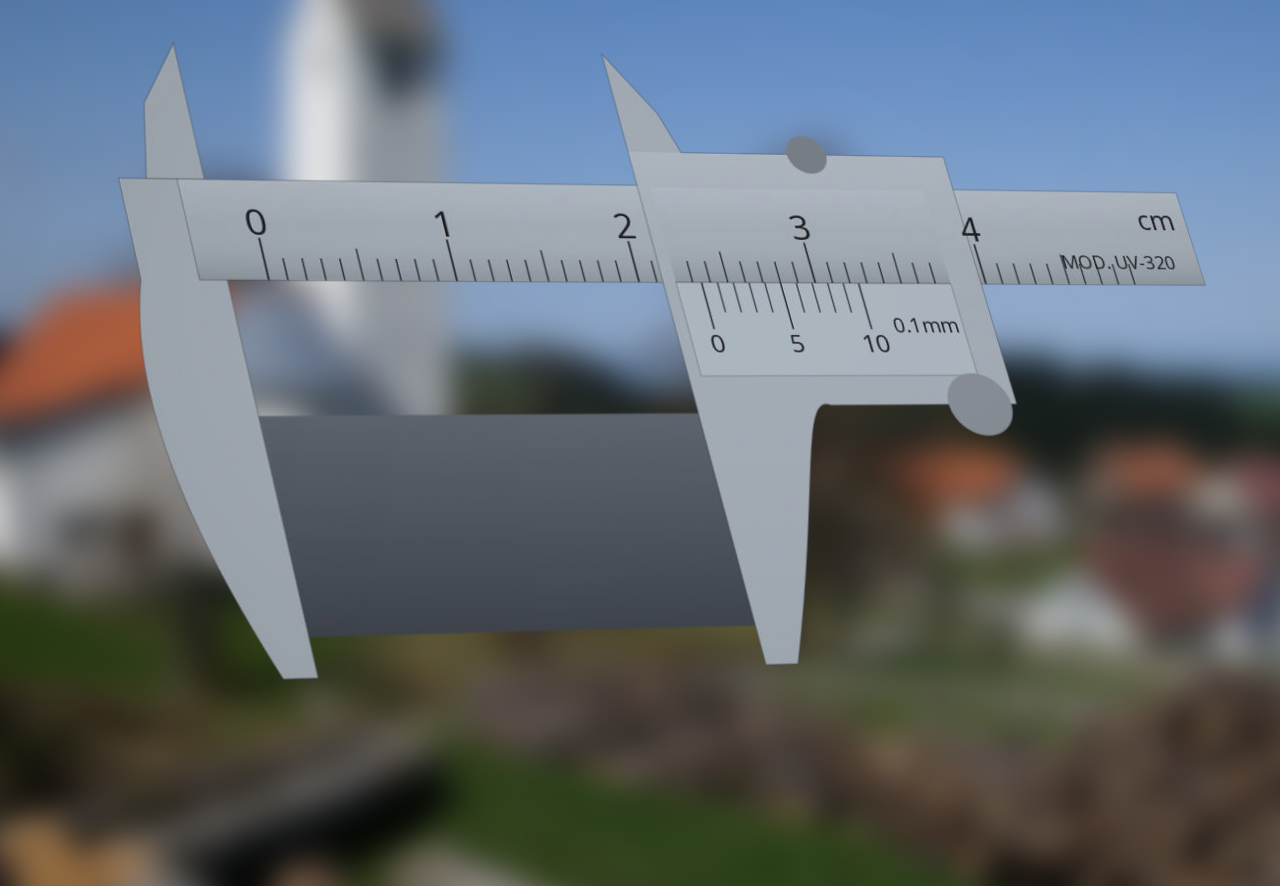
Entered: 23.5 mm
